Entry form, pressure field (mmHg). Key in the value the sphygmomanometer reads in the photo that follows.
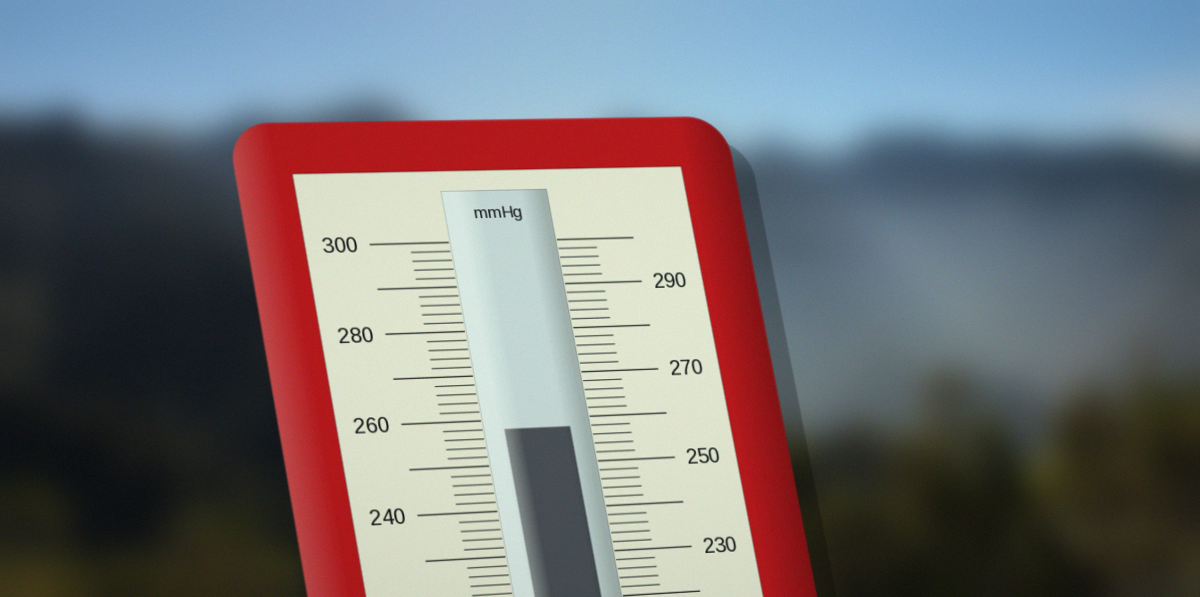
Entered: 258 mmHg
